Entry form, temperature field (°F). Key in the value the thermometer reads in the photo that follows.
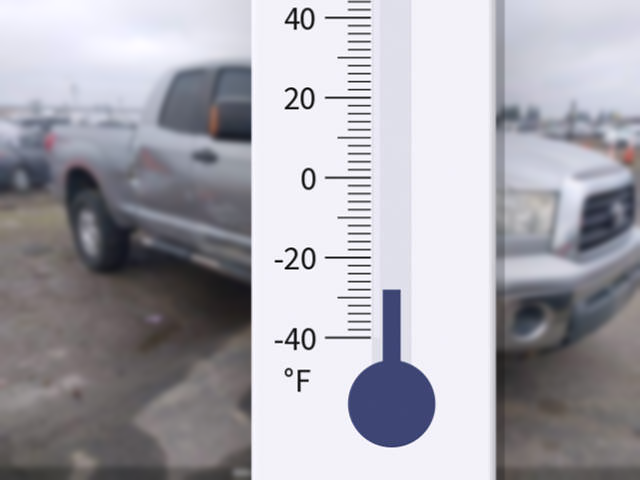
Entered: -28 °F
